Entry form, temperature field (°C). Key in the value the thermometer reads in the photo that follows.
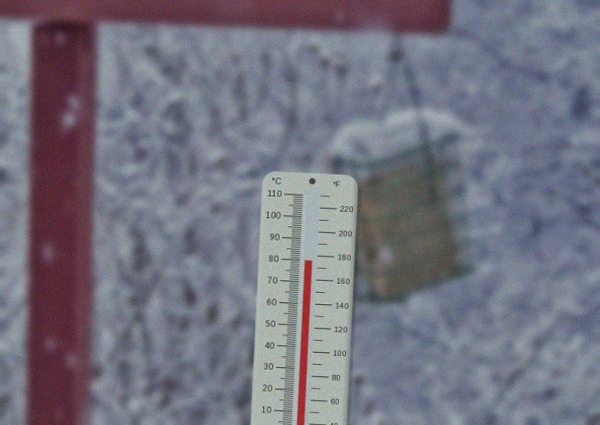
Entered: 80 °C
